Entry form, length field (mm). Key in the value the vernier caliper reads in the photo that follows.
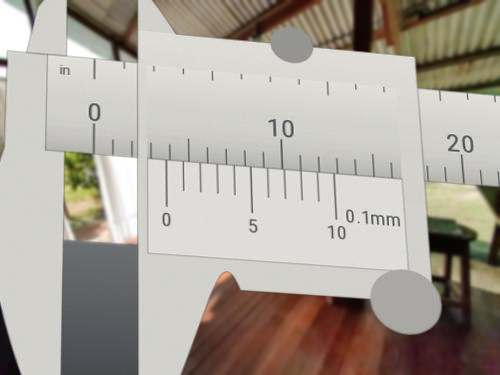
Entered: 3.8 mm
